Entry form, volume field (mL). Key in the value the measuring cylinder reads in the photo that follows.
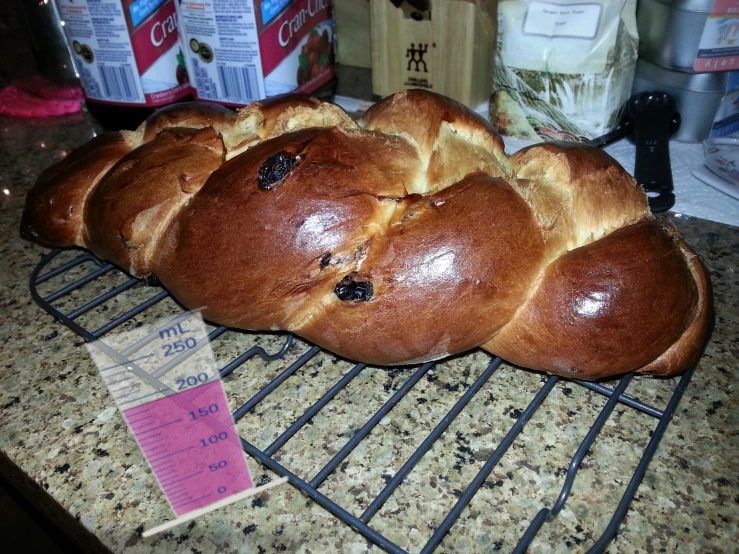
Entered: 190 mL
